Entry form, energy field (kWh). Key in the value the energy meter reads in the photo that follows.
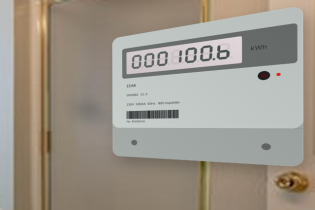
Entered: 100.6 kWh
